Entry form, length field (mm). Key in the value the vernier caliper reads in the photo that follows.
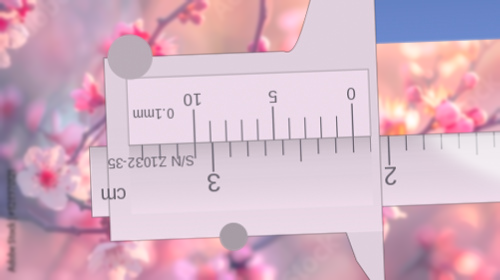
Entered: 22.0 mm
